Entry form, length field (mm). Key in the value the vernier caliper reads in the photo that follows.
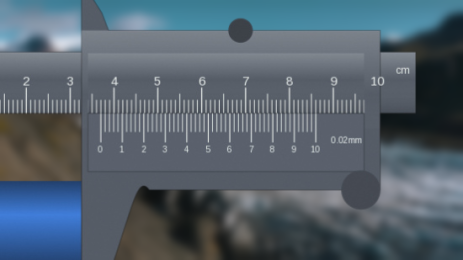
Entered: 37.0 mm
